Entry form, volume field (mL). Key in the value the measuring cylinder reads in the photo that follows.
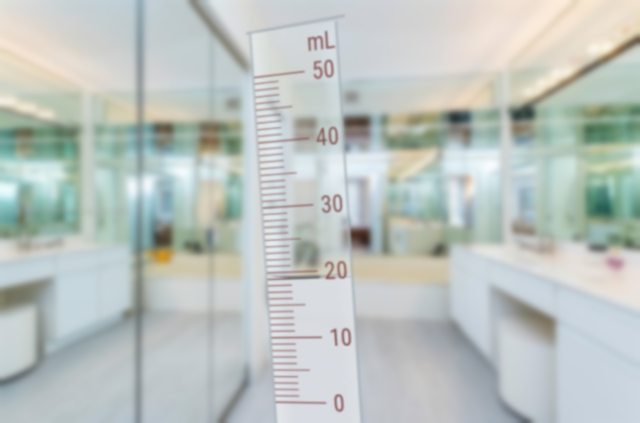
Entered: 19 mL
